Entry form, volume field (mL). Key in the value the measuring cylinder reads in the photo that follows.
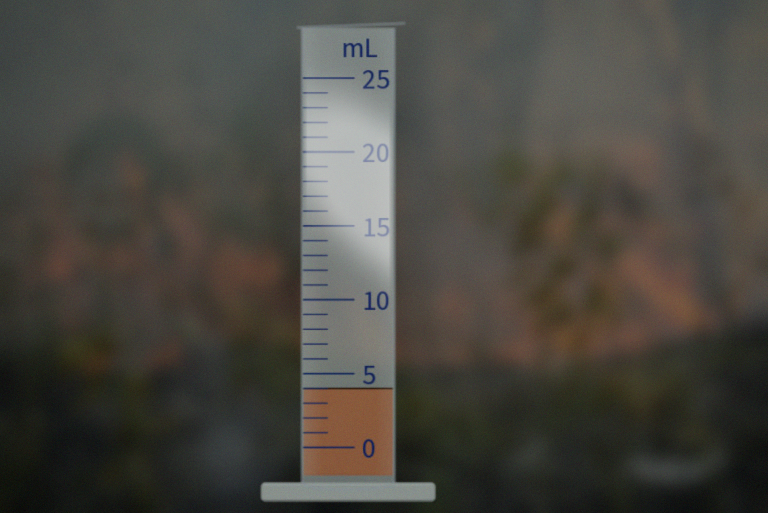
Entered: 4 mL
